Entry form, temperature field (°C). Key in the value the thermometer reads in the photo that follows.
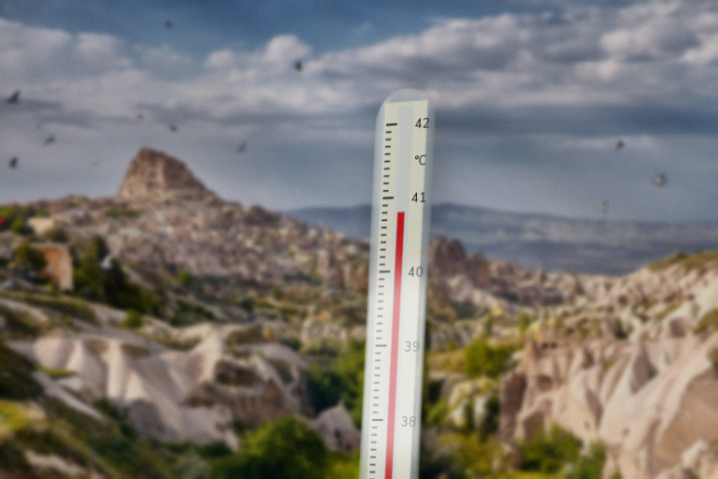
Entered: 40.8 °C
